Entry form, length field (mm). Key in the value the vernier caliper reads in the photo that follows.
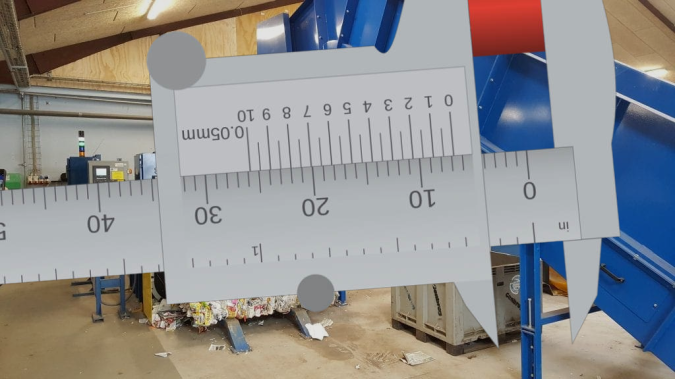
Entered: 6.8 mm
